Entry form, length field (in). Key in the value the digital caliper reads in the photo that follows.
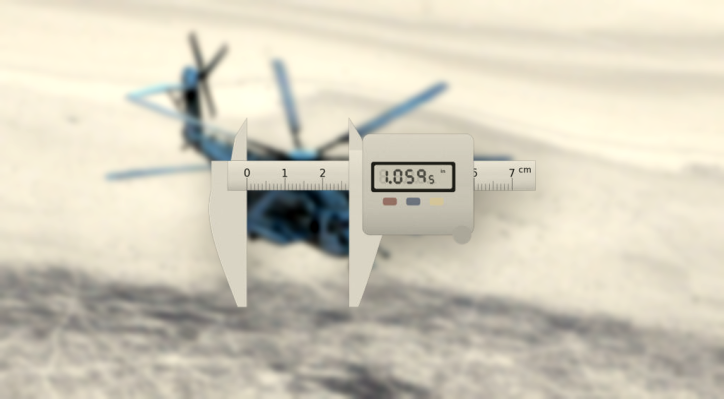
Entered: 1.0595 in
